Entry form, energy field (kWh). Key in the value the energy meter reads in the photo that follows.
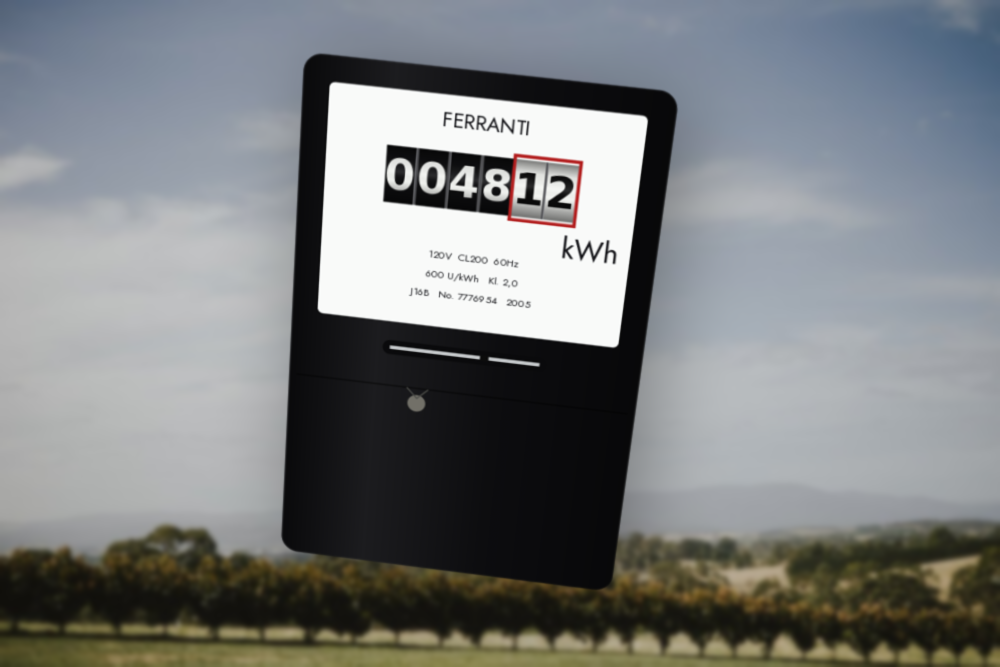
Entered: 48.12 kWh
